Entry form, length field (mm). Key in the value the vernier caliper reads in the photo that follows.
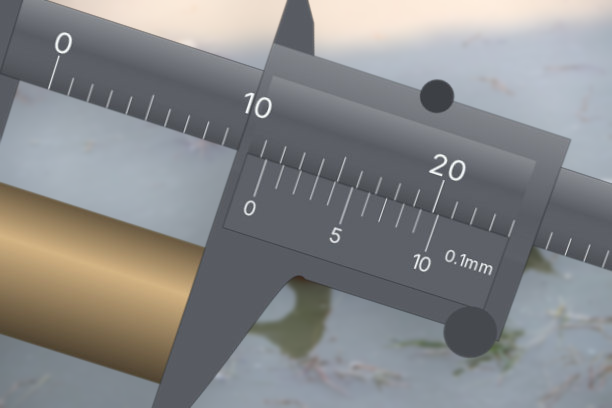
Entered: 11.3 mm
